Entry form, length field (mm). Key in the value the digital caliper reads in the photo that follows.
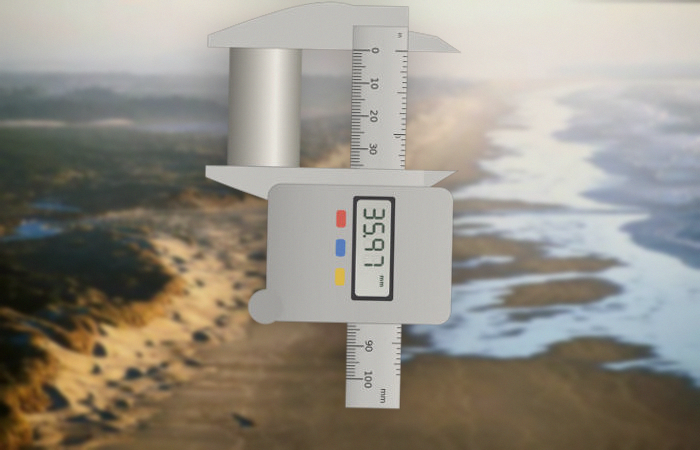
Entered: 35.97 mm
